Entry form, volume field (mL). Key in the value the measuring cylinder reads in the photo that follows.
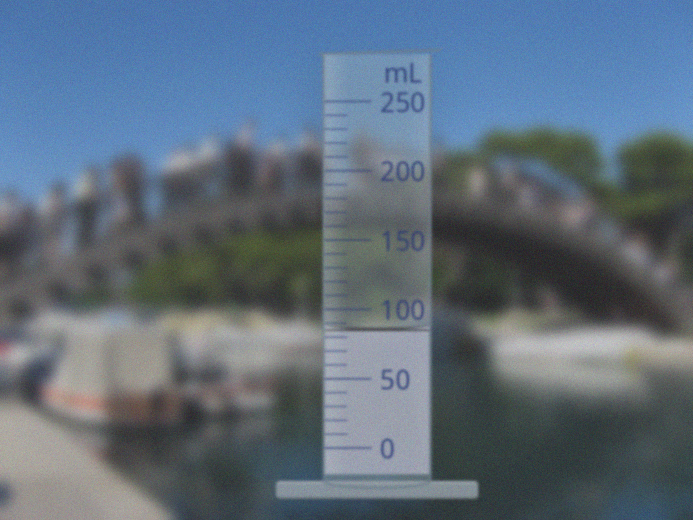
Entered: 85 mL
